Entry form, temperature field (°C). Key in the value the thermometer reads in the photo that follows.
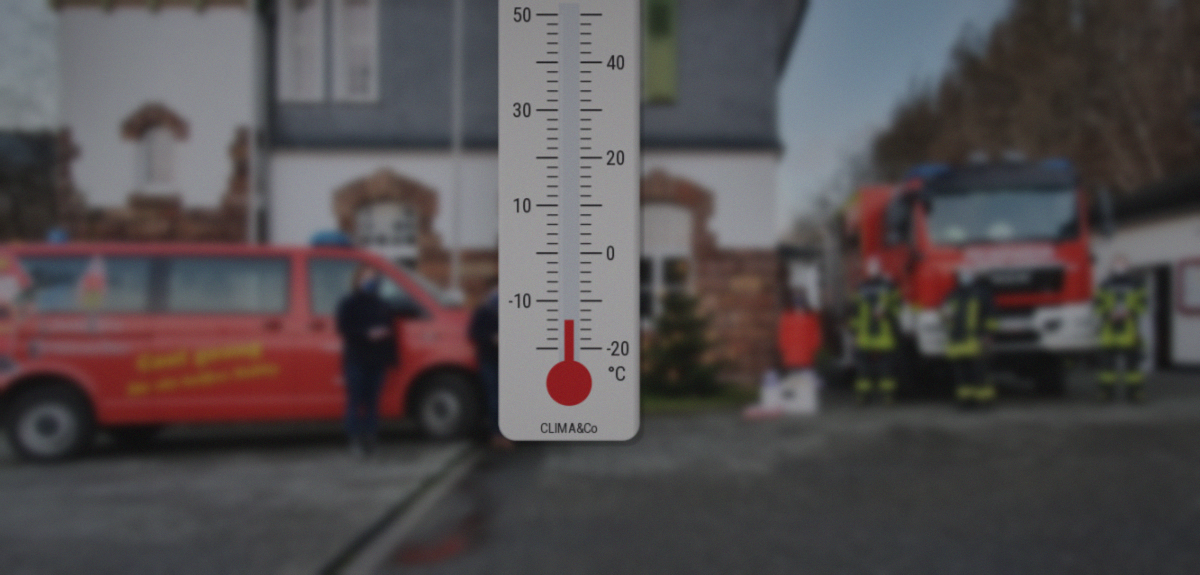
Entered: -14 °C
